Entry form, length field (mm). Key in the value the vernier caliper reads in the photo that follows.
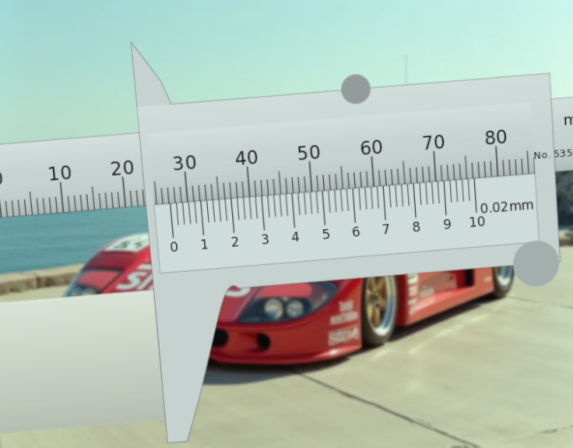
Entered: 27.2 mm
